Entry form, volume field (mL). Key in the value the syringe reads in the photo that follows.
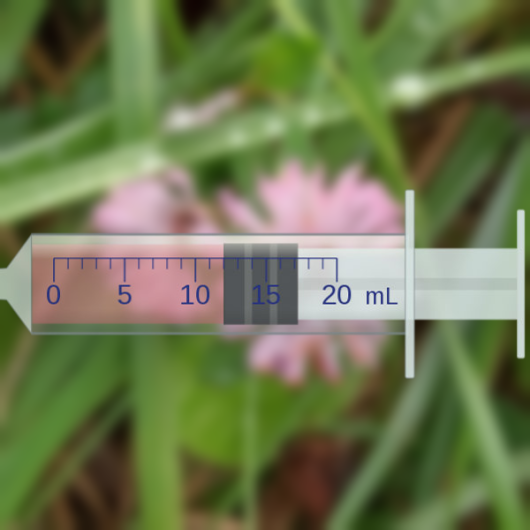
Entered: 12 mL
